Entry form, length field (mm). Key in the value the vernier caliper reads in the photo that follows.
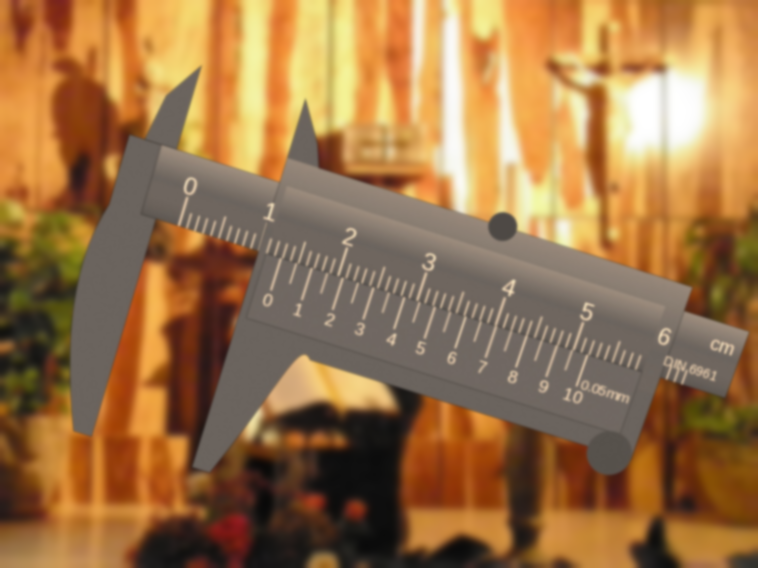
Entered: 12.8 mm
